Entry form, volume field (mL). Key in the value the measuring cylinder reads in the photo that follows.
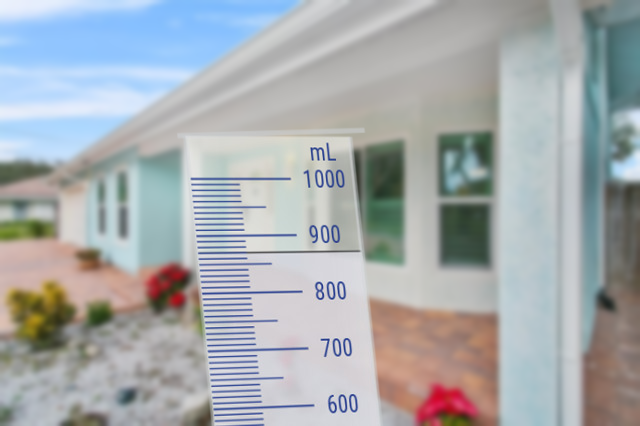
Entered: 870 mL
